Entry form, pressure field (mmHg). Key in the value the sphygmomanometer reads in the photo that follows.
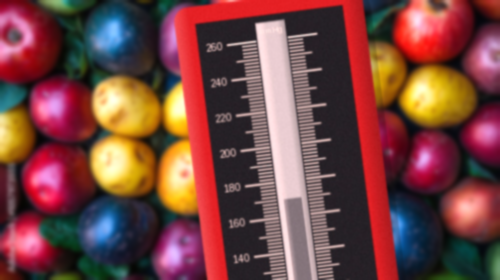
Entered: 170 mmHg
